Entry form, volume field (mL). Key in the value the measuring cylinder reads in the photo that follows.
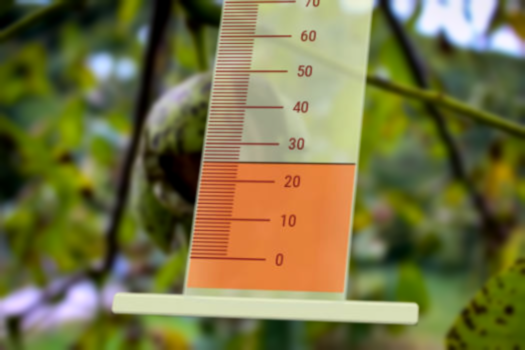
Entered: 25 mL
